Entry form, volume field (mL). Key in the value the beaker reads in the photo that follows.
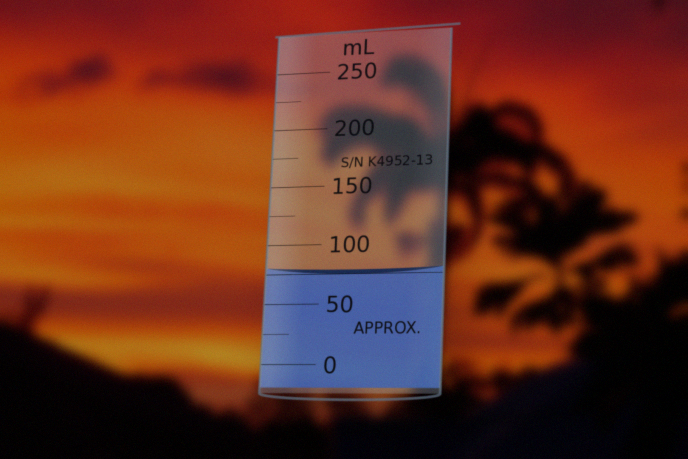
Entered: 75 mL
